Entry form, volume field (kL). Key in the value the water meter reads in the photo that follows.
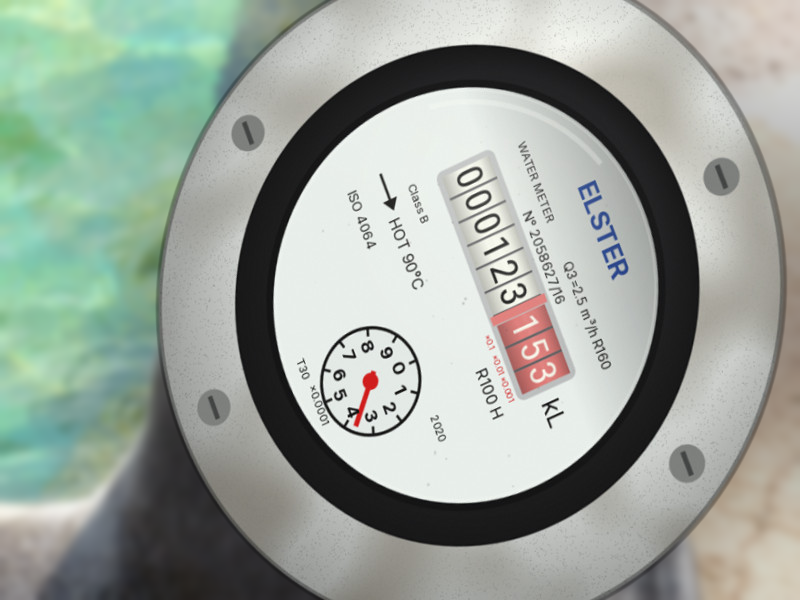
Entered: 123.1533 kL
